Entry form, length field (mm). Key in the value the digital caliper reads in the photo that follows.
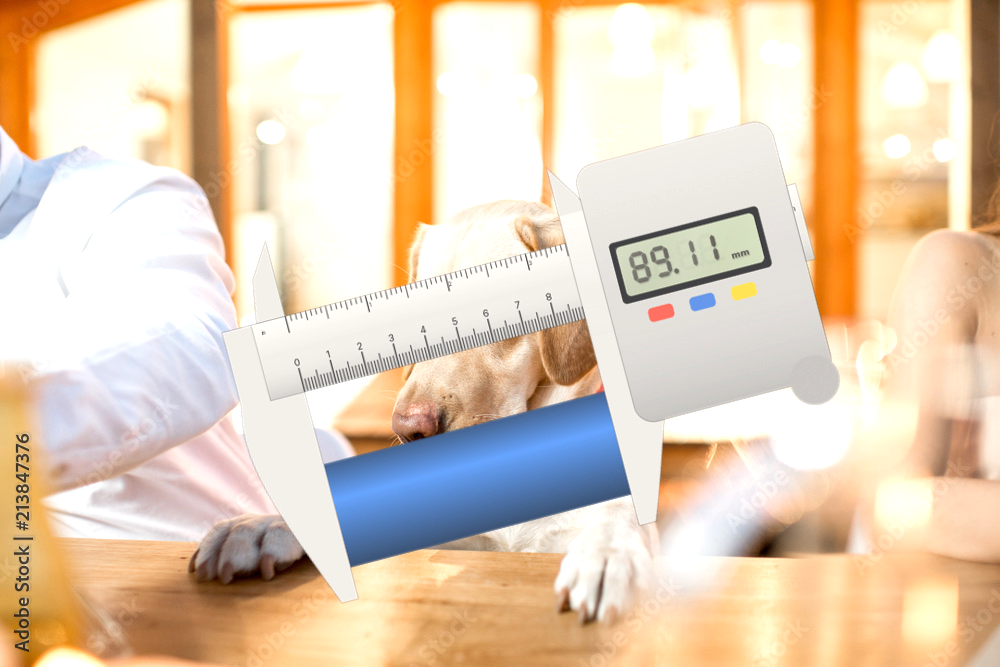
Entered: 89.11 mm
